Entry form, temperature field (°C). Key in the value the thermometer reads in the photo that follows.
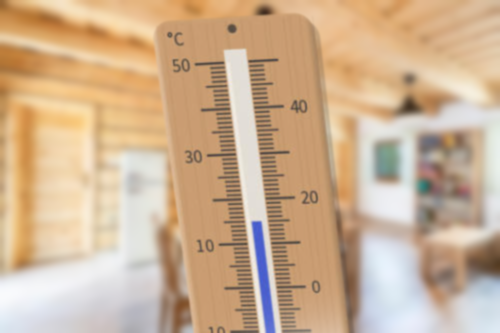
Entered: 15 °C
